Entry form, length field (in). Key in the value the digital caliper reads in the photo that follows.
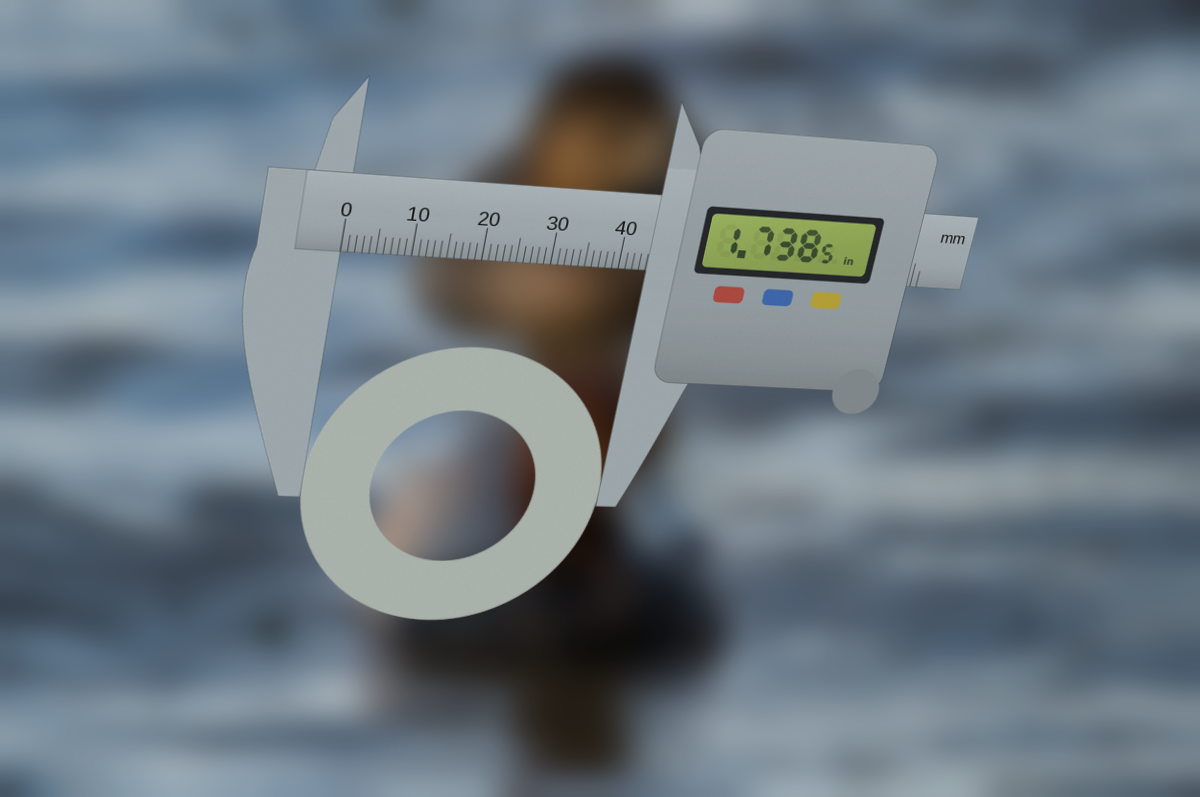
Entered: 1.7385 in
